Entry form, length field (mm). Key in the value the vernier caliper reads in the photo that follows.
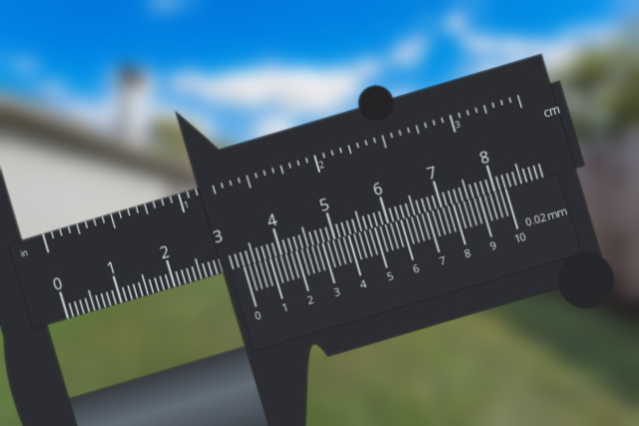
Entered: 33.0 mm
